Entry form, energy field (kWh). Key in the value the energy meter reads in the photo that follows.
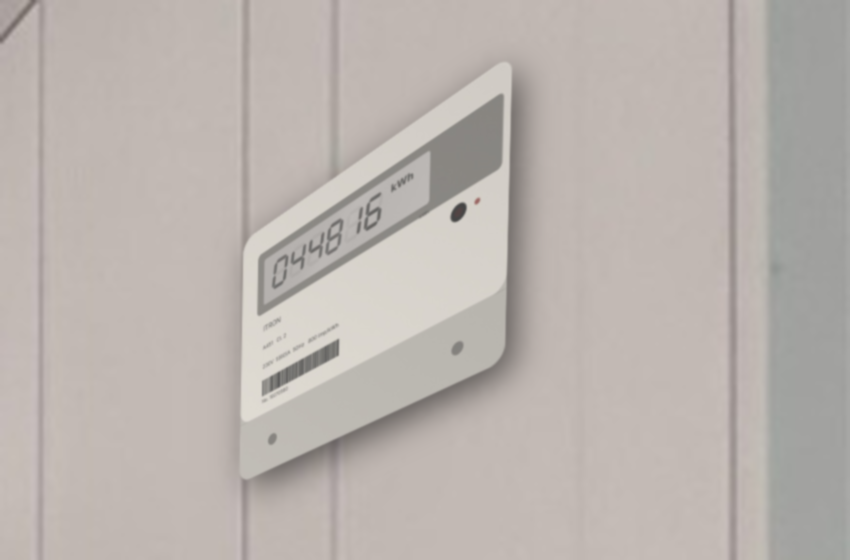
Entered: 44816 kWh
